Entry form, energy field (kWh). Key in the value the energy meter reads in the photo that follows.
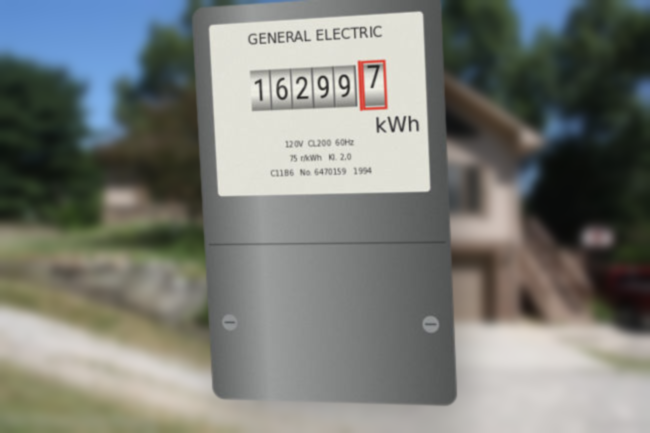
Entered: 16299.7 kWh
